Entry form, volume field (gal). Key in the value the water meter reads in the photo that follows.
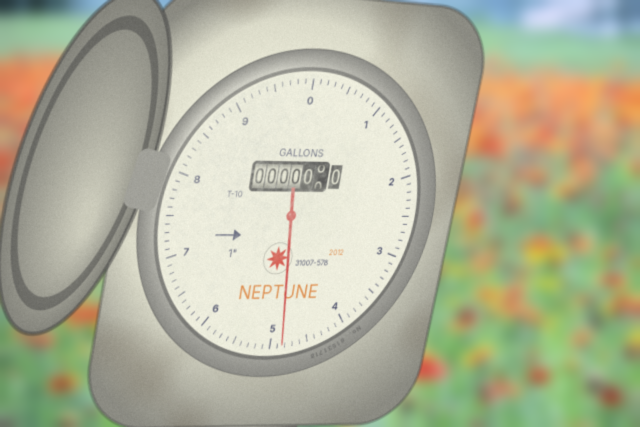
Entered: 84.8 gal
